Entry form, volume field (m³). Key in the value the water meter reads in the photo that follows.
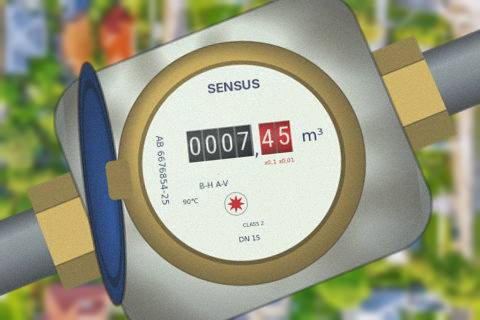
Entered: 7.45 m³
